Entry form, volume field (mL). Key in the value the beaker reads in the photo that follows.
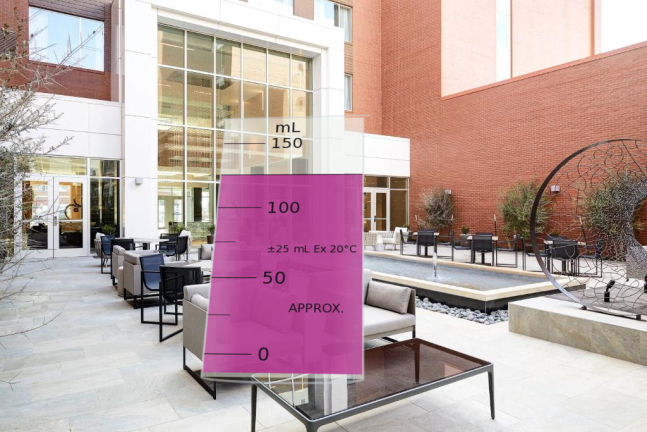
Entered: 125 mL
